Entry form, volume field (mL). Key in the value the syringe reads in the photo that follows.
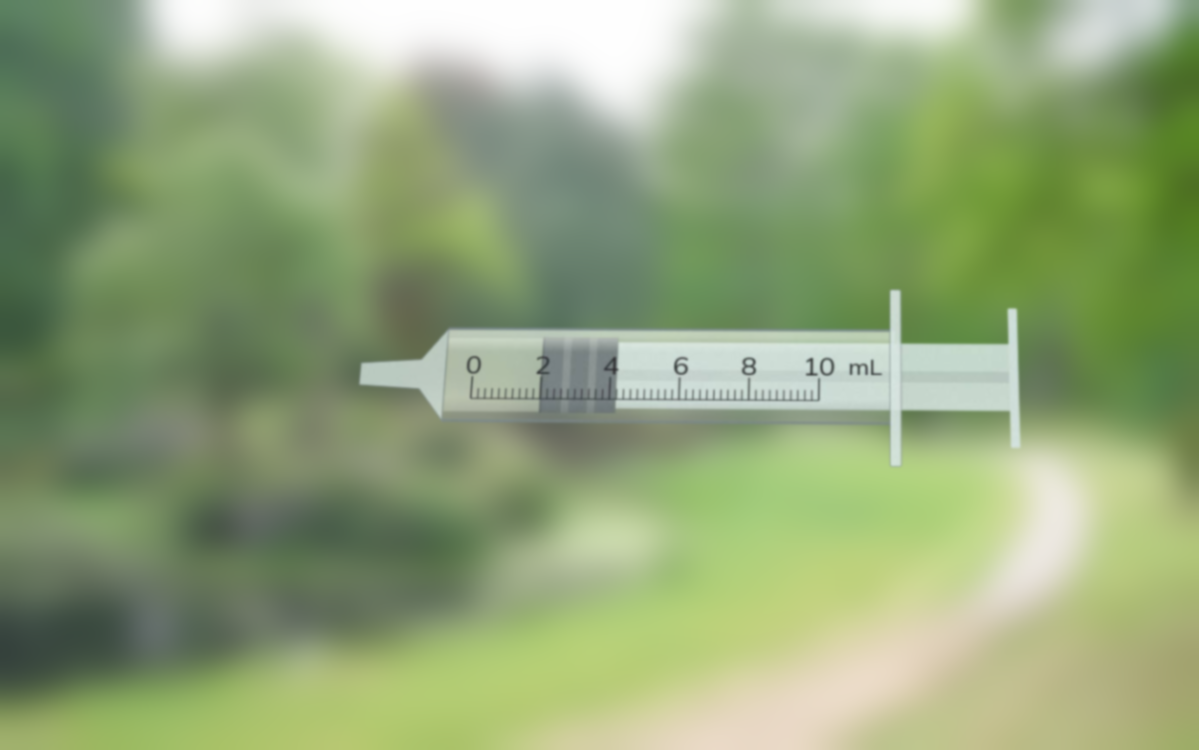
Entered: 2 mL
